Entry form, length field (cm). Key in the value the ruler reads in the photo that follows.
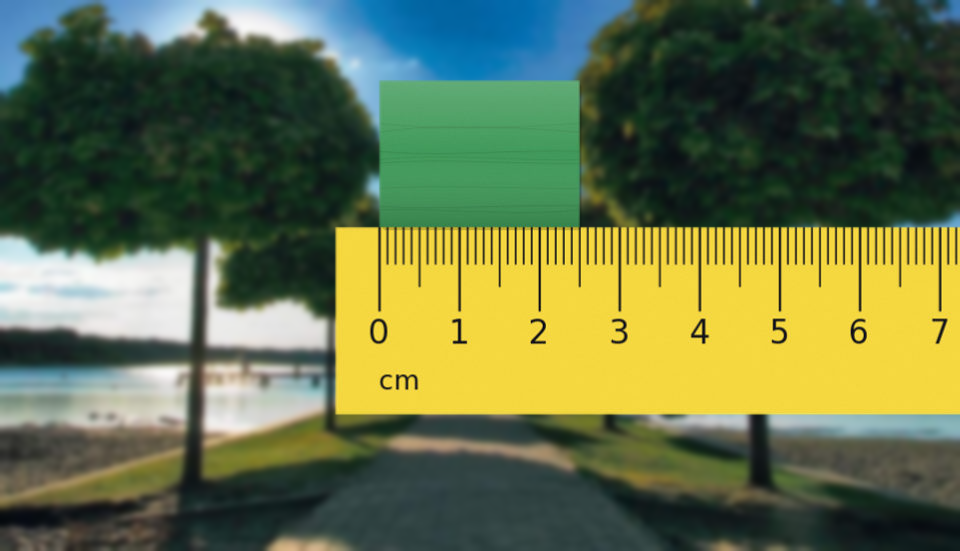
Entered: 2.5 cm
